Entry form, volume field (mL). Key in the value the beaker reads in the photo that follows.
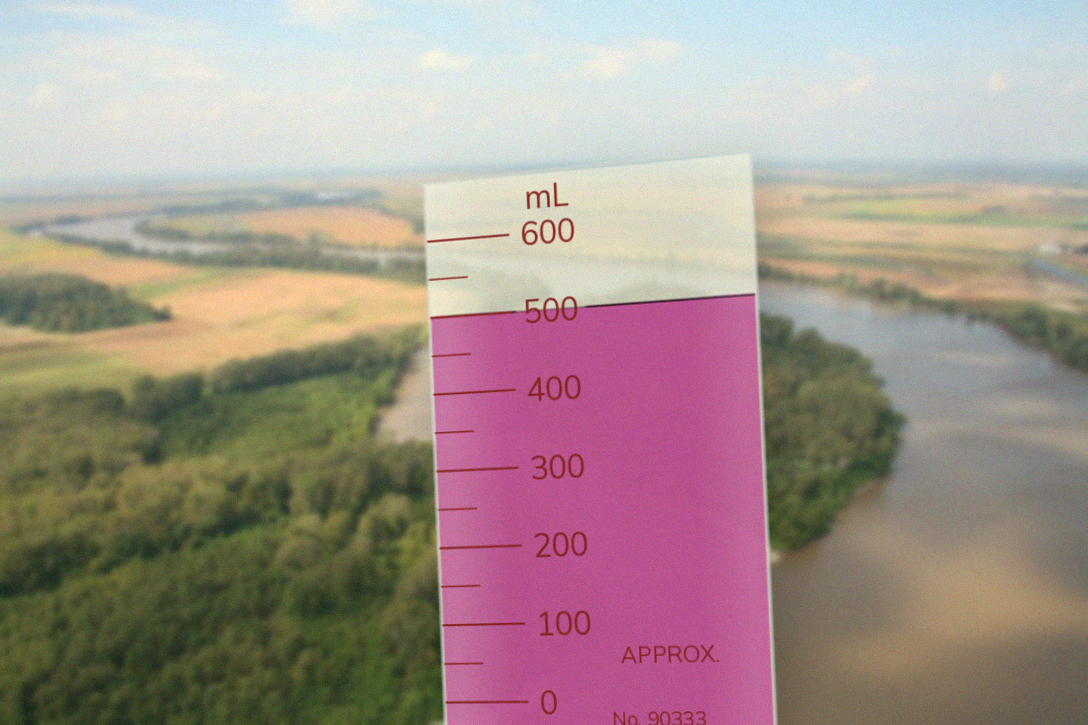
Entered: 500 mL
